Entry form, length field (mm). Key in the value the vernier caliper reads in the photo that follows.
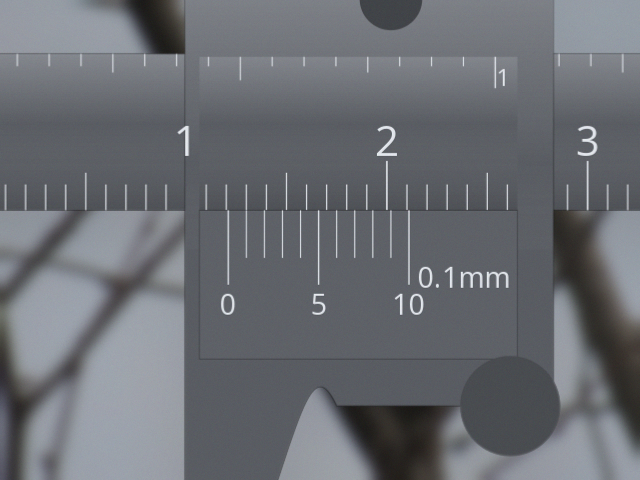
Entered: 12.1 mm
